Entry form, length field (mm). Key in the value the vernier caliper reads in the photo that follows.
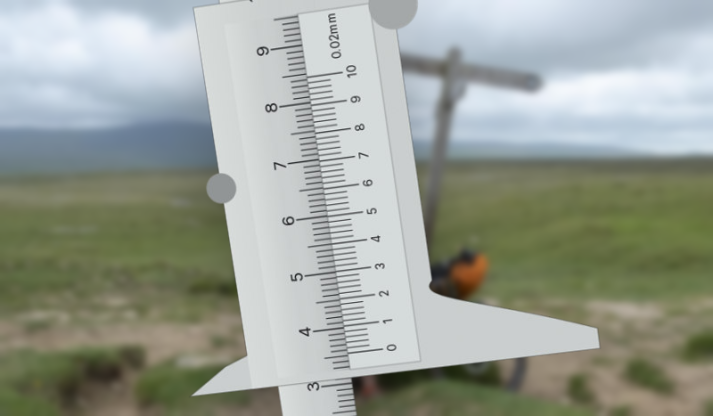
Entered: 35.4 mm
